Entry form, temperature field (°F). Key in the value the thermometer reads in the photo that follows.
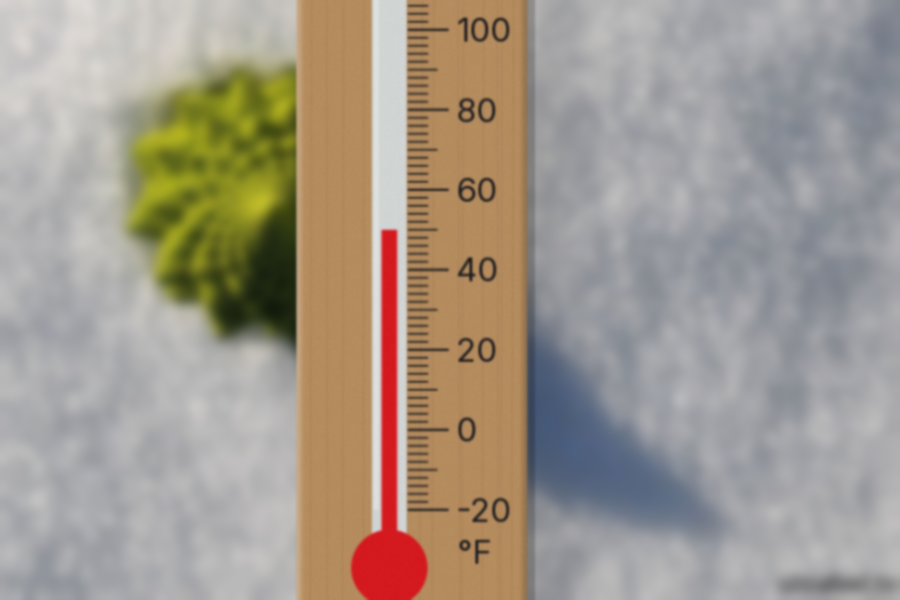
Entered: 50 °F
